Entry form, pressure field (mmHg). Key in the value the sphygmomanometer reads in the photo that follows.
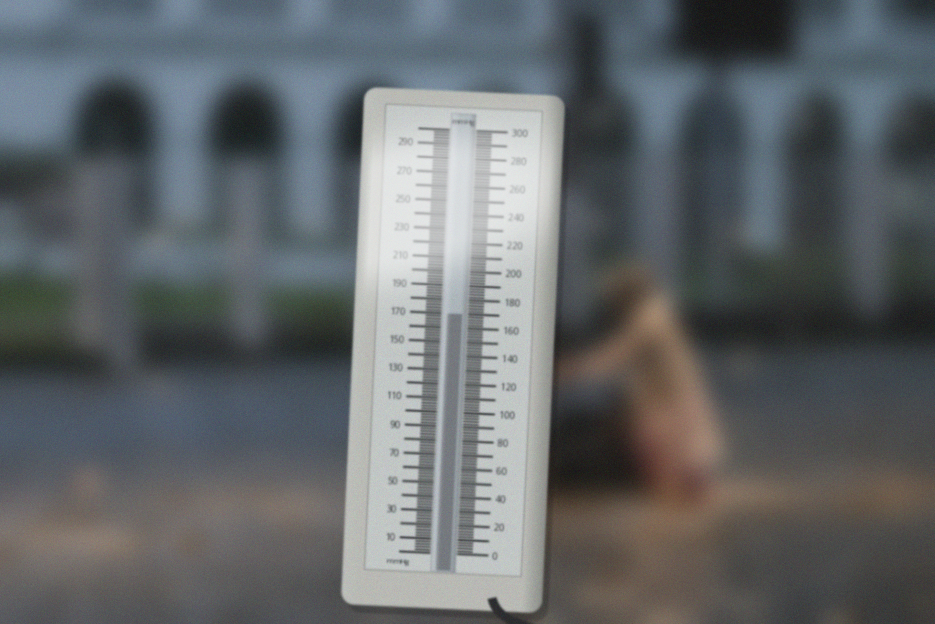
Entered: 170 mmHg
